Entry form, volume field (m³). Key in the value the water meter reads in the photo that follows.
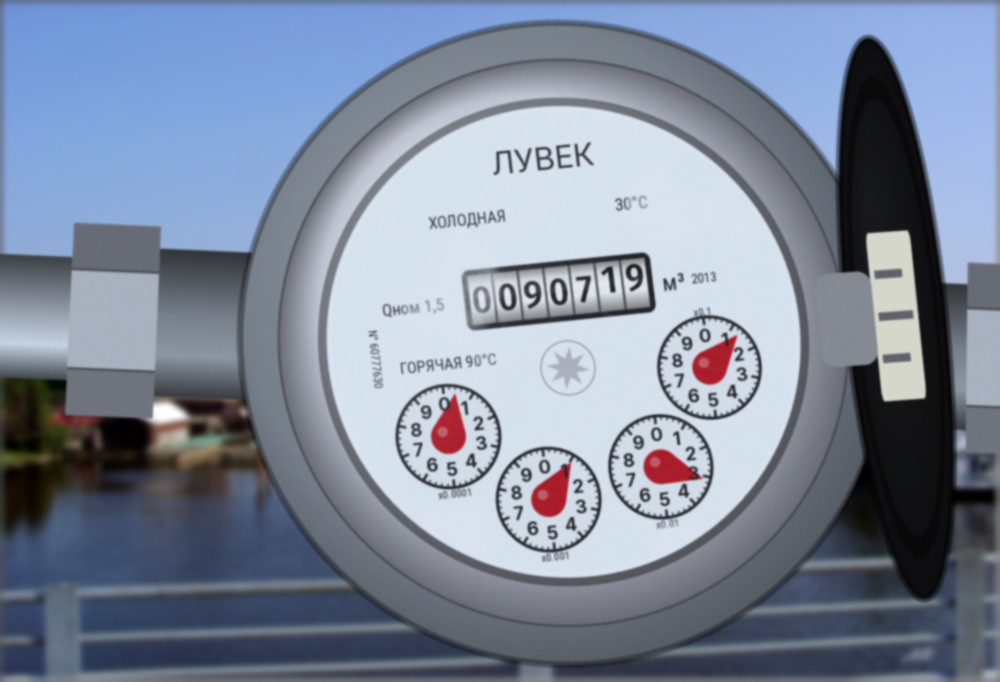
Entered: 90719.1310 m³
